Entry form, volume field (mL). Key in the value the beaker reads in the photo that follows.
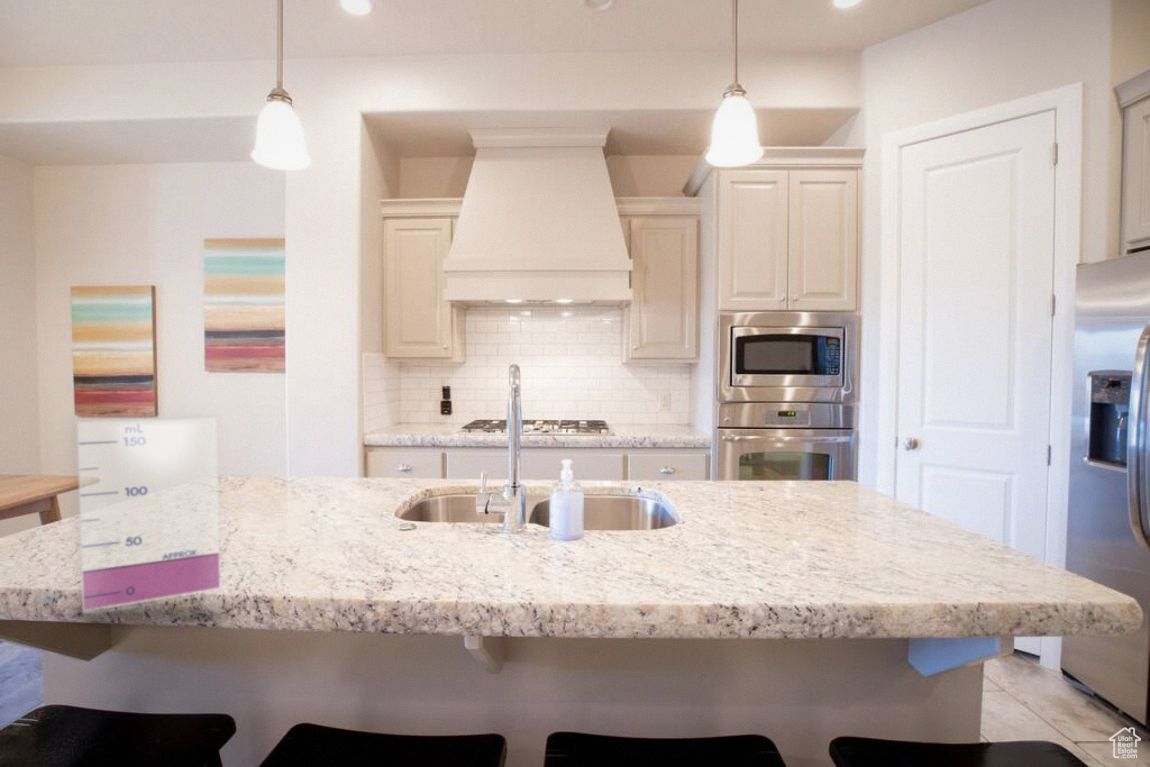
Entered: 25 mL
